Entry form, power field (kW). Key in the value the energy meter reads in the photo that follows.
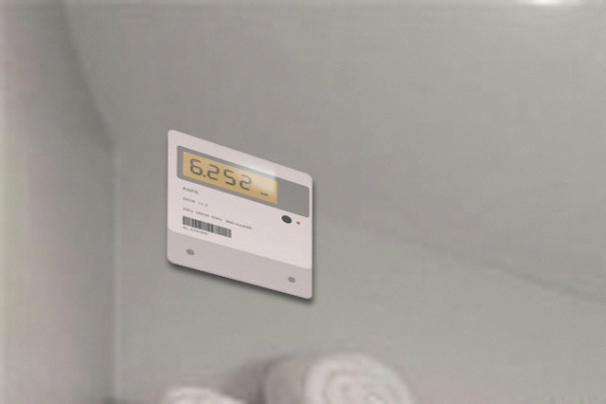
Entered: 6.252 kW
